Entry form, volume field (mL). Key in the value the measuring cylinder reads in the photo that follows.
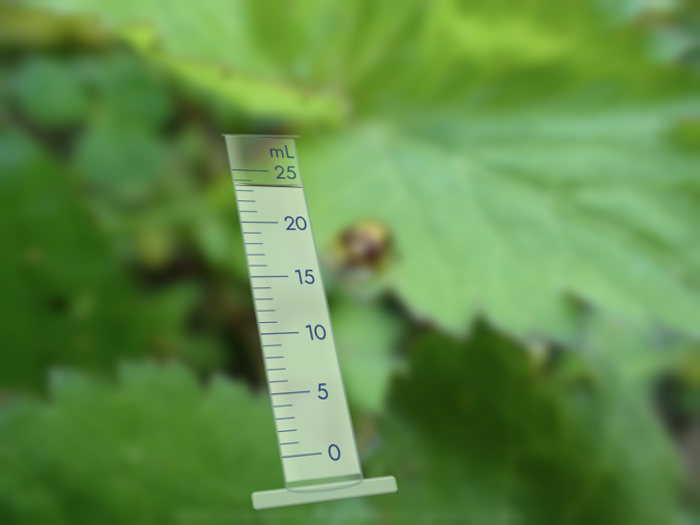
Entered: 23.5 mL
